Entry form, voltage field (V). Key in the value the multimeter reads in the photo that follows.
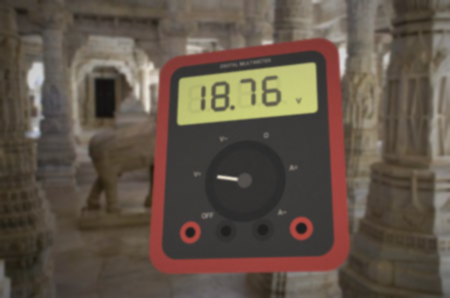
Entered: 18.76 V
